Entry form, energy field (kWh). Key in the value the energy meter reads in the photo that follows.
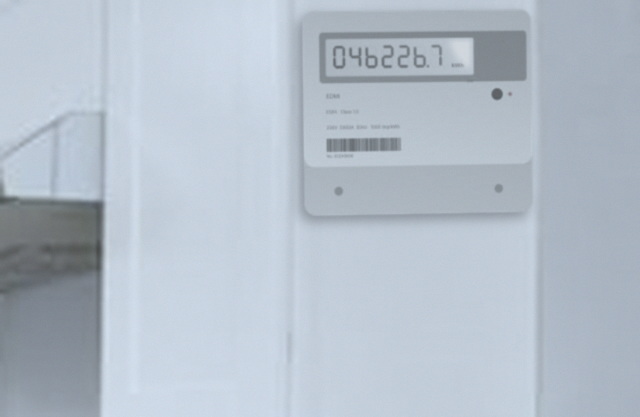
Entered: 46226.7 kWh
